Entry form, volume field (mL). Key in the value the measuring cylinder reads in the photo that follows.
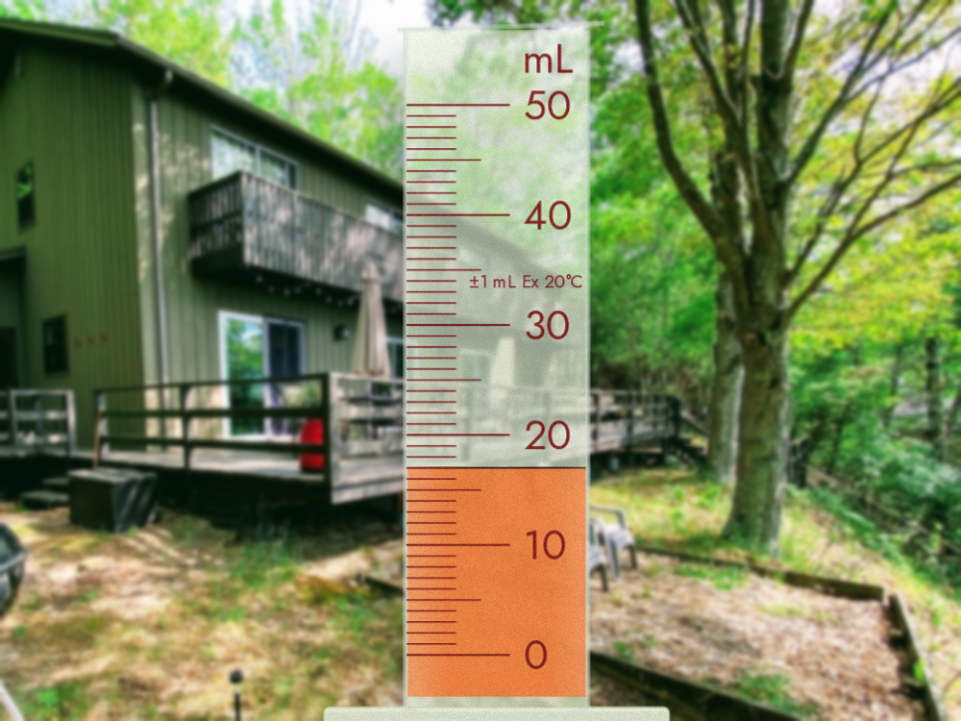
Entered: 17 mL
